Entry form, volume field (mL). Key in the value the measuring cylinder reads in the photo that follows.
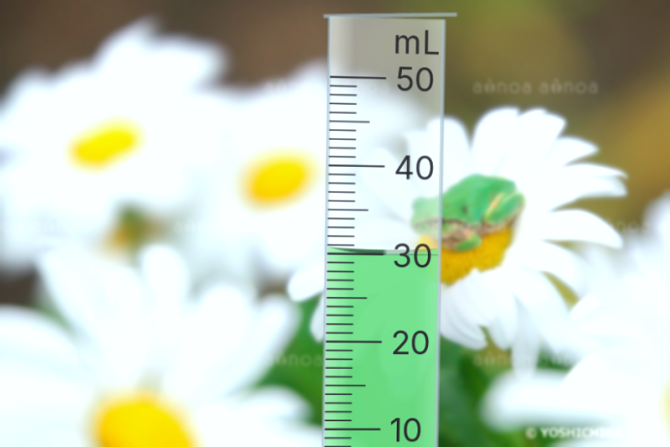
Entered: 30 mL
